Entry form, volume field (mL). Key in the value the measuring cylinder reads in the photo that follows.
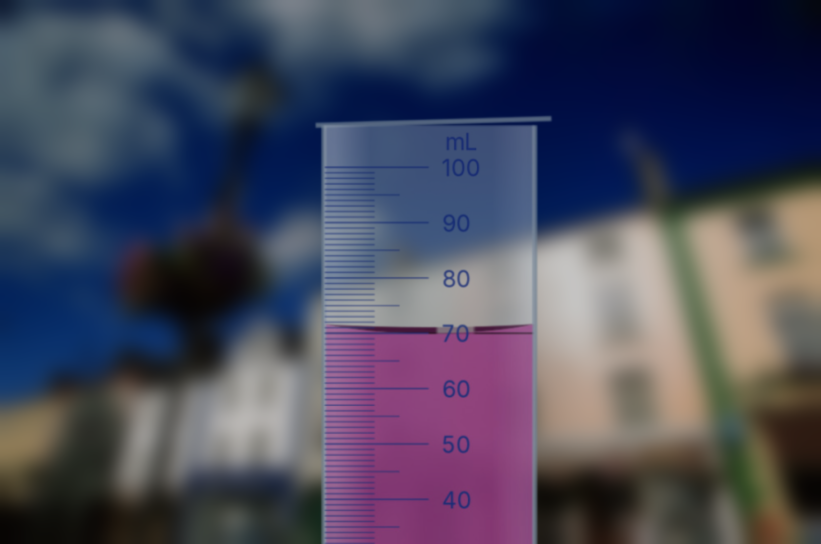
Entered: 70 mL
